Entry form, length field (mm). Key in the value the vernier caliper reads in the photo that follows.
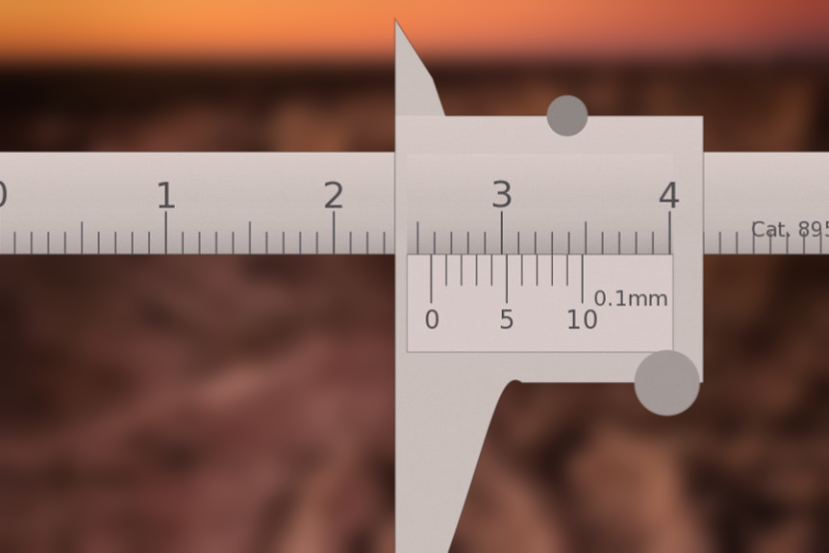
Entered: 25.8 mm
